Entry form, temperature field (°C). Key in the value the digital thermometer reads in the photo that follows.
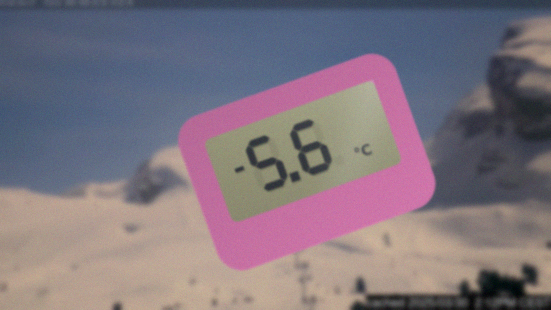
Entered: -5.6 °C
